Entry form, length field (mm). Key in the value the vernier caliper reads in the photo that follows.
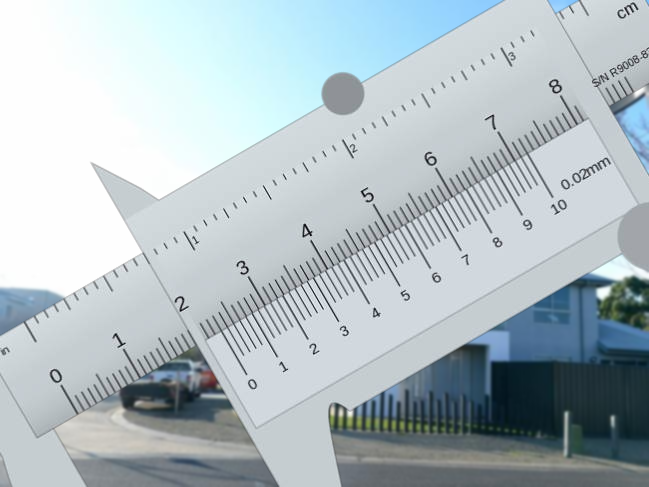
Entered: 23.0 mm
